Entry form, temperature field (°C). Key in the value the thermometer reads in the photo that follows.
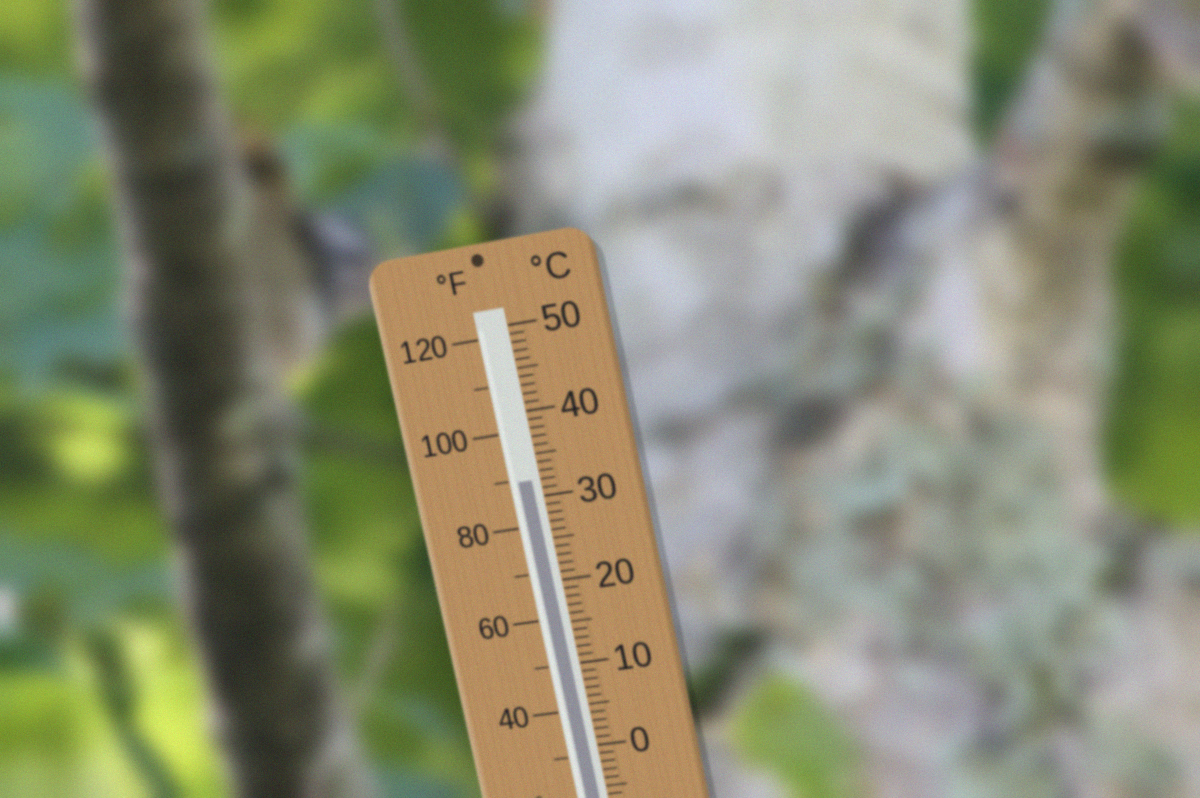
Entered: 32 °C
